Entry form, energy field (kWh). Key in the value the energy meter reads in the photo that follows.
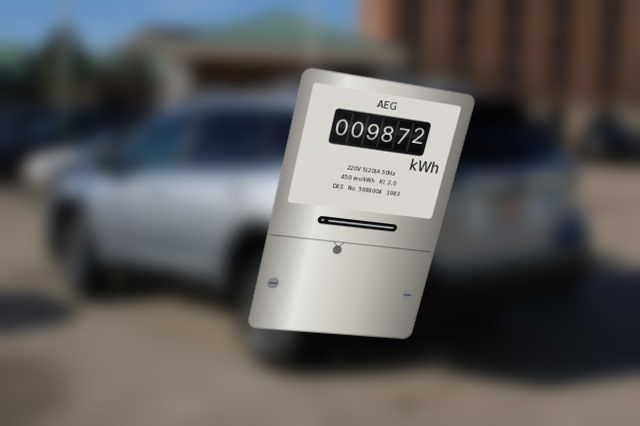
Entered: 9872 kWh
